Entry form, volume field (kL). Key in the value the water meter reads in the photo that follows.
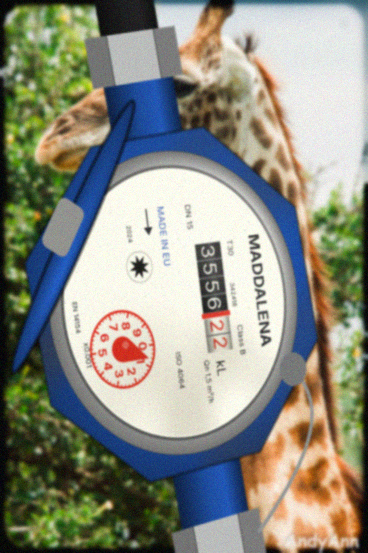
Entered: 3556.220 kL
